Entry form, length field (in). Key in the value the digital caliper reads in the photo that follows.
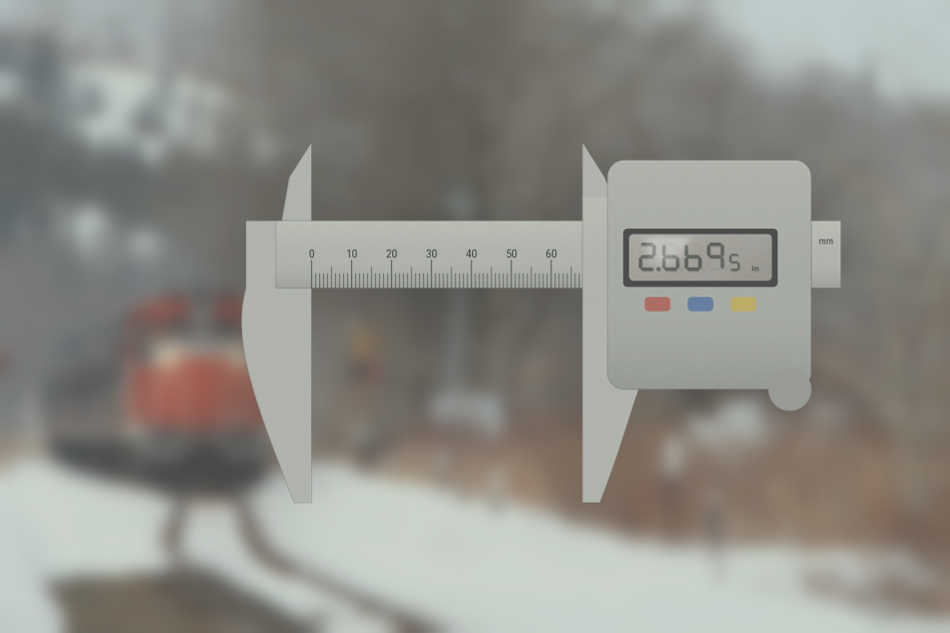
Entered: 2.6695 in
